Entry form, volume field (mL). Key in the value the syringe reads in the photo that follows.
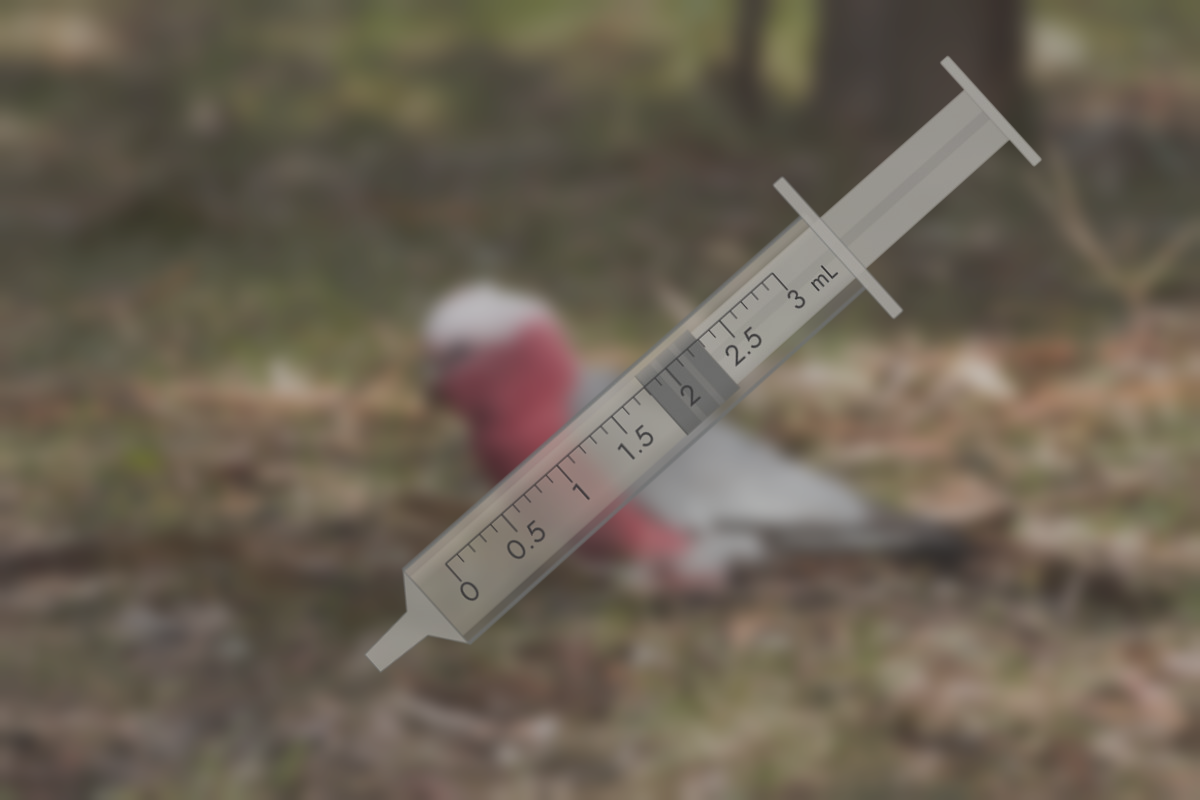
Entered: 1.8 mL
